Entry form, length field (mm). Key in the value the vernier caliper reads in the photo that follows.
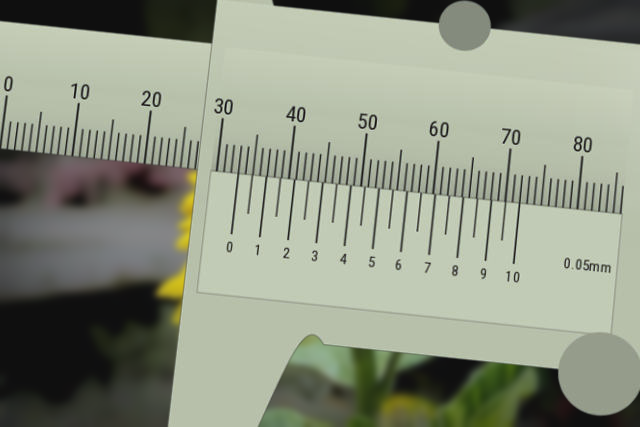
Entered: 33.0 mm
